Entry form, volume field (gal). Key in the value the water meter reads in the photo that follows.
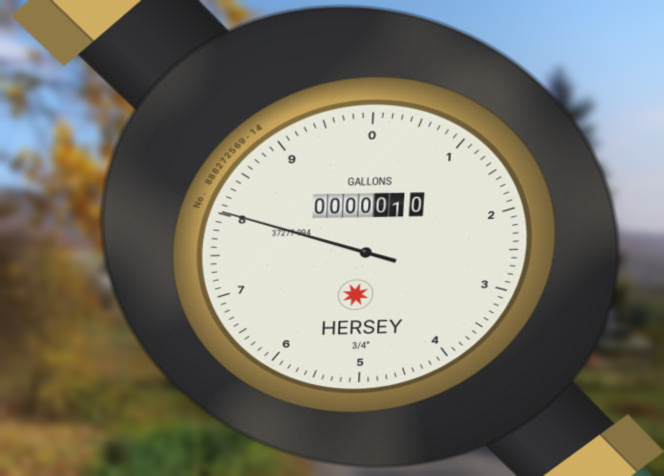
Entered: 8.0 gal
